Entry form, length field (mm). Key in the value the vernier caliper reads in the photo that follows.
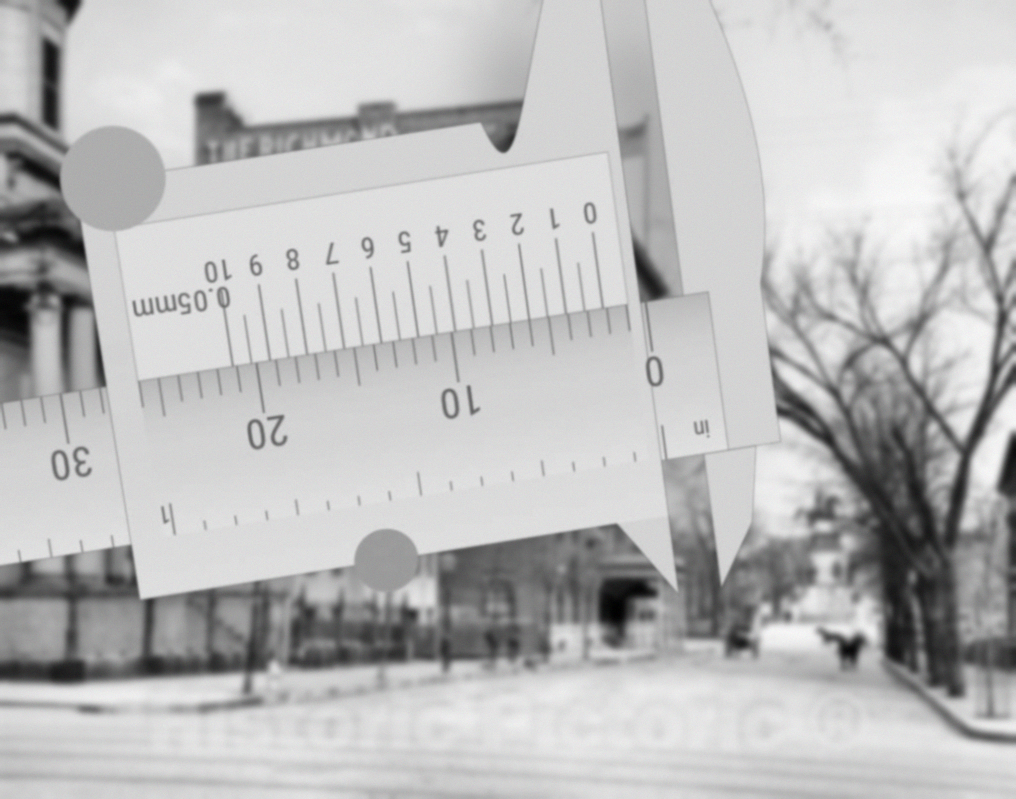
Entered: 2.2 mm
